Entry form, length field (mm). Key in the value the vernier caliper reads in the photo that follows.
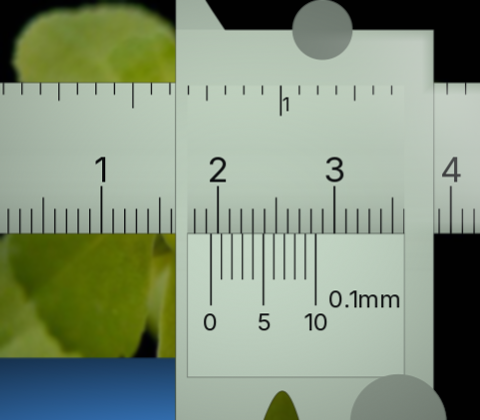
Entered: 19.4 mm
